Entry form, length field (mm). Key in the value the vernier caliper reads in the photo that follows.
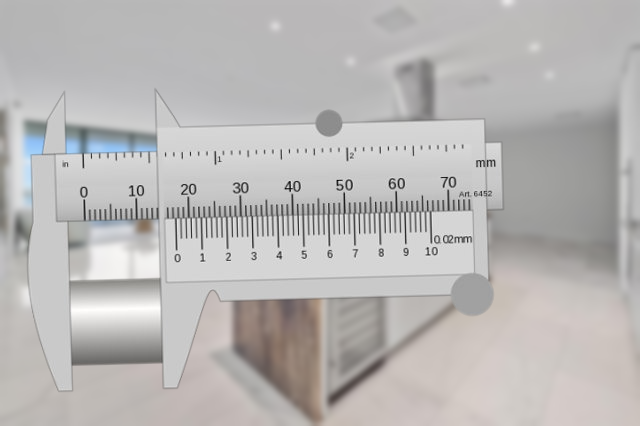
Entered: 17.5 mm
